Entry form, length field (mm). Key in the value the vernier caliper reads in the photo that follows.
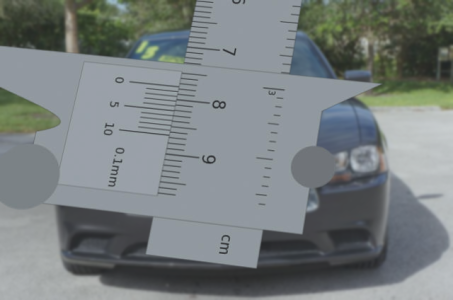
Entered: 77.6 mm
